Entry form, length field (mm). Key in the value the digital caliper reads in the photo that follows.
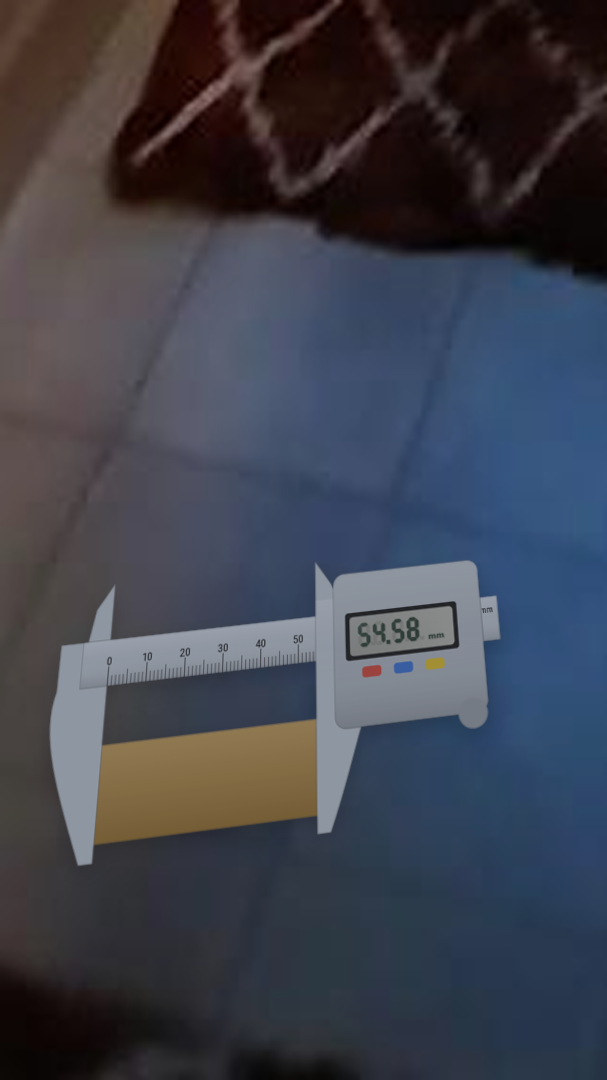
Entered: 54.58 mm
